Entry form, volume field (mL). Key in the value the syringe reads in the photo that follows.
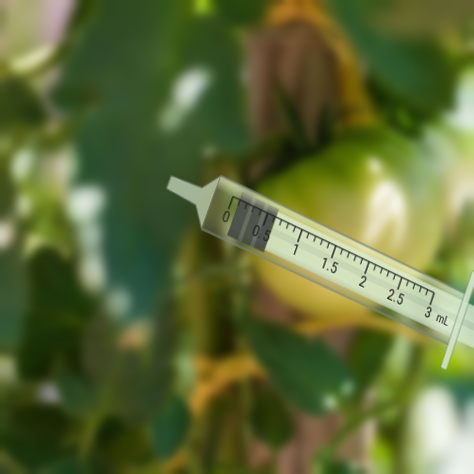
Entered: 0.1 mL
